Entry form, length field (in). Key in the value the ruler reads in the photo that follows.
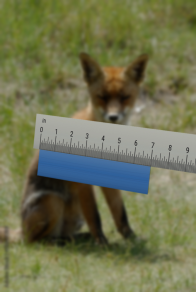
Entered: 7 in
